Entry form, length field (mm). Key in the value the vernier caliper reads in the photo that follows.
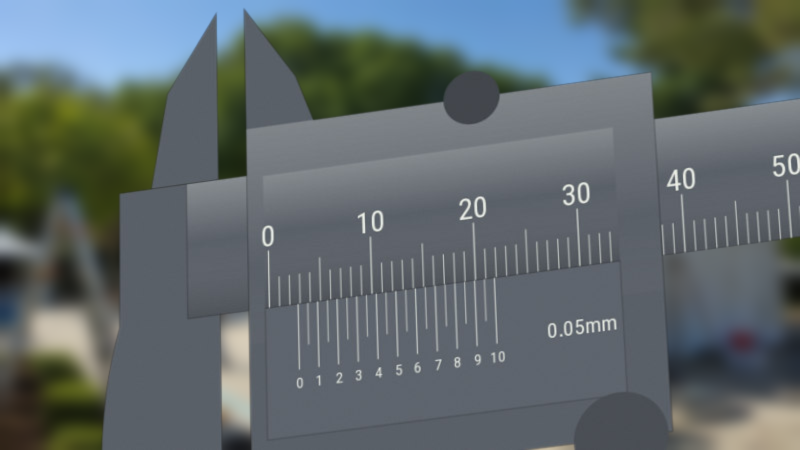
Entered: 2.8 mm
